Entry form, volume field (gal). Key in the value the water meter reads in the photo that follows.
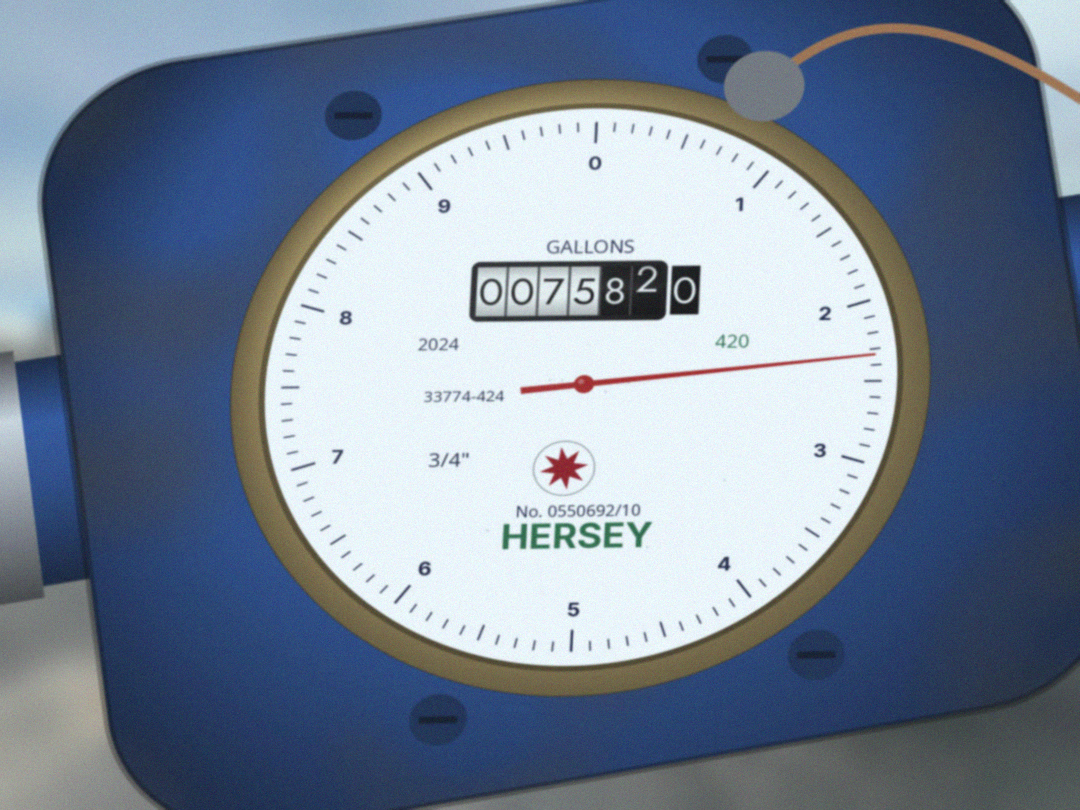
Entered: 75822.3 gal
